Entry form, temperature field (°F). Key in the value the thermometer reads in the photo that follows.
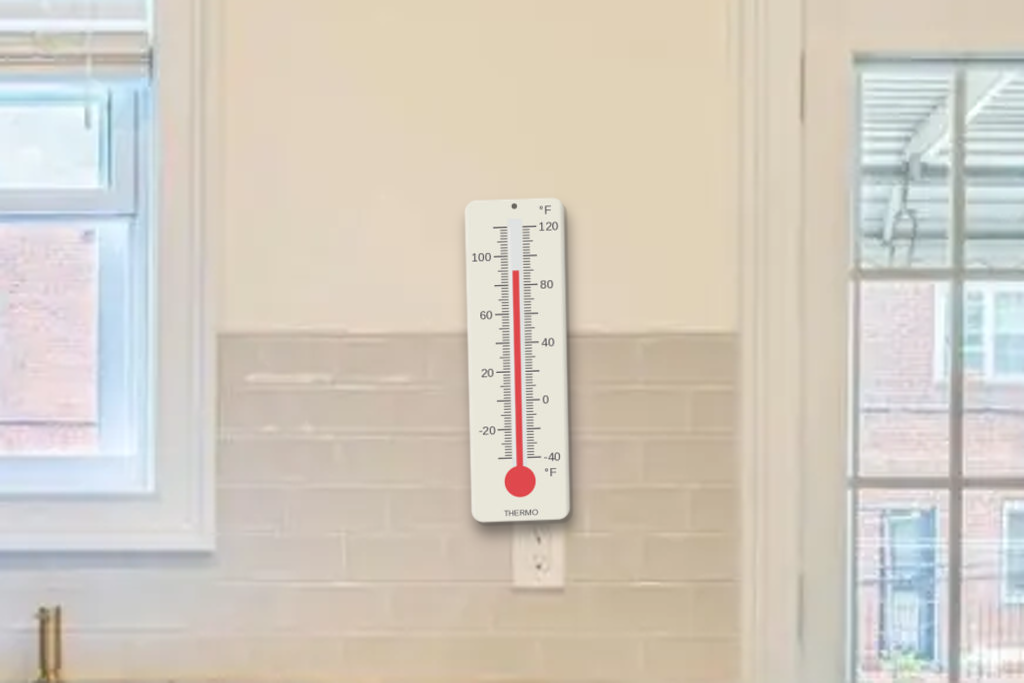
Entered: 90 °F
